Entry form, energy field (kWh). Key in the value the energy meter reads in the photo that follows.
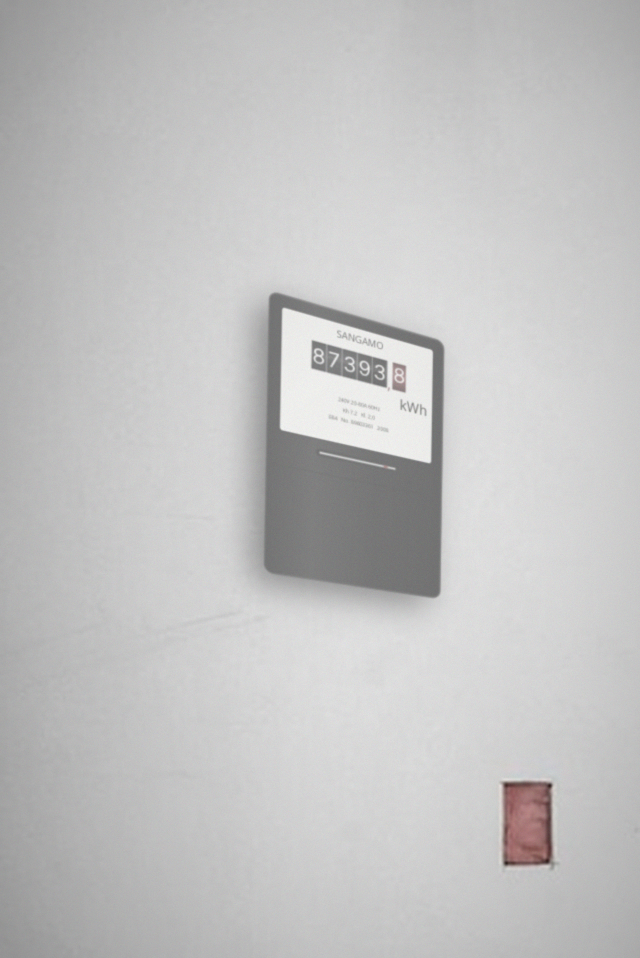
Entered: 87393.8 kWh
